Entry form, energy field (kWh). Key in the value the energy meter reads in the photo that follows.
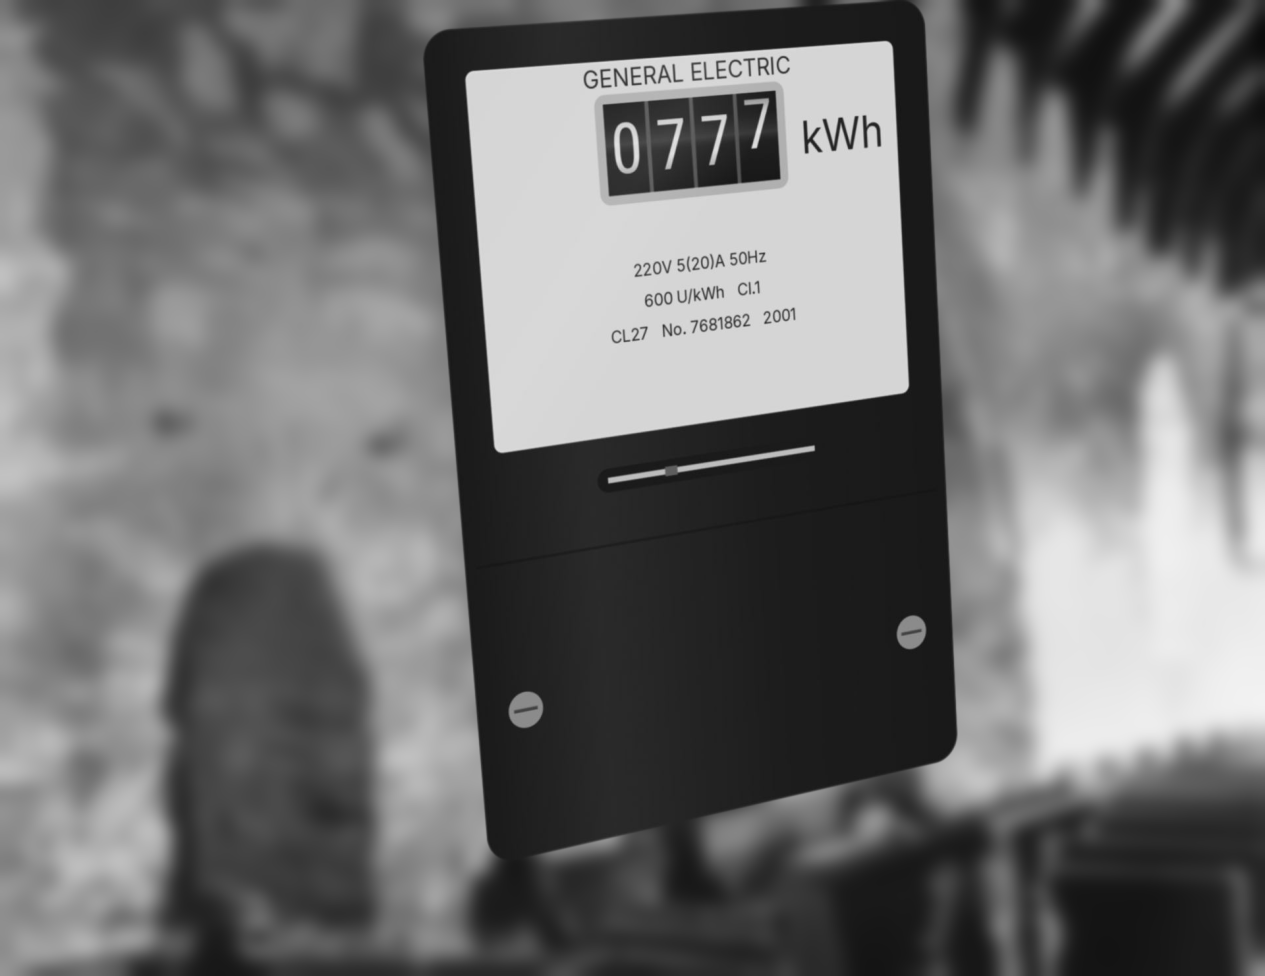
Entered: 777 kWh
